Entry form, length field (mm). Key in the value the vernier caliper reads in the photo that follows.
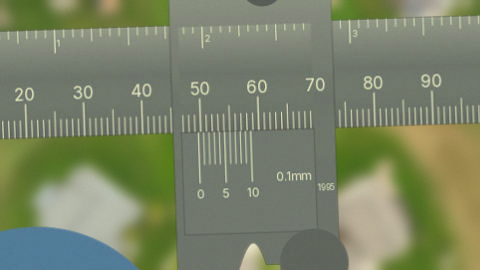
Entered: 49.6 mm
